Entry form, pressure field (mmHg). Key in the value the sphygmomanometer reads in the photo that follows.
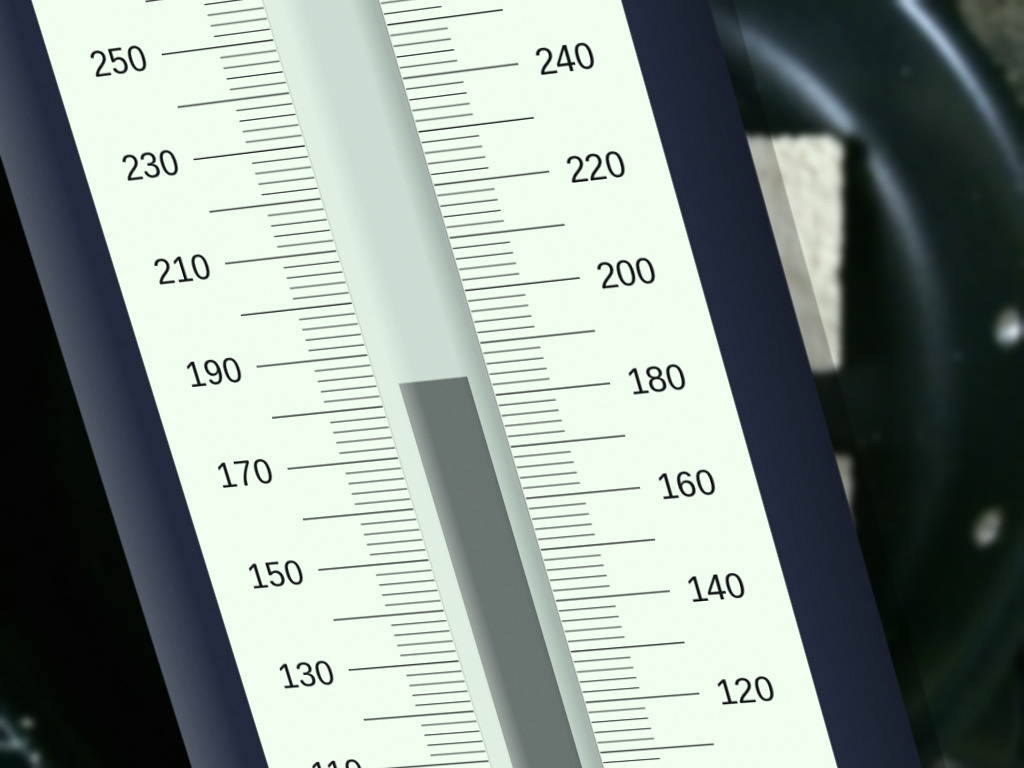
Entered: 184 mmHg
